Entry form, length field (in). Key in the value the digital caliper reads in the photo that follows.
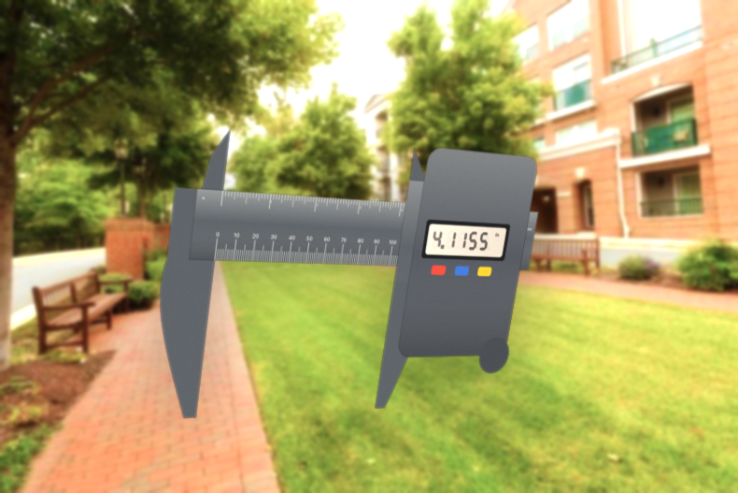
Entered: 4.1155 in
